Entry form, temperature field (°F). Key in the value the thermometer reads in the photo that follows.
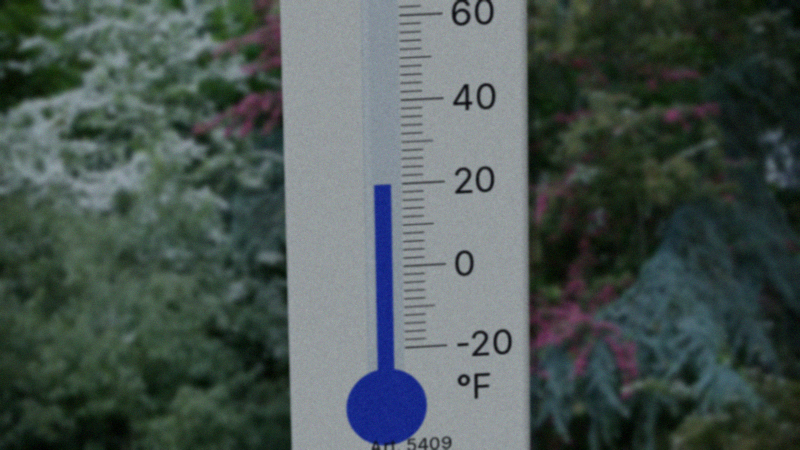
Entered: 20 °F
